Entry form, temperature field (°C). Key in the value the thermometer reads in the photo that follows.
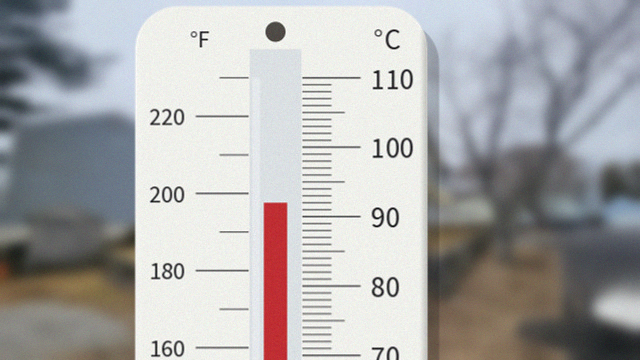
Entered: 92 °C
